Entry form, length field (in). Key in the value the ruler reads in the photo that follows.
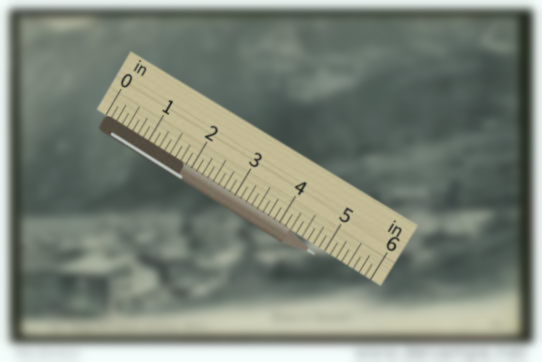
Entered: 4.875 in
